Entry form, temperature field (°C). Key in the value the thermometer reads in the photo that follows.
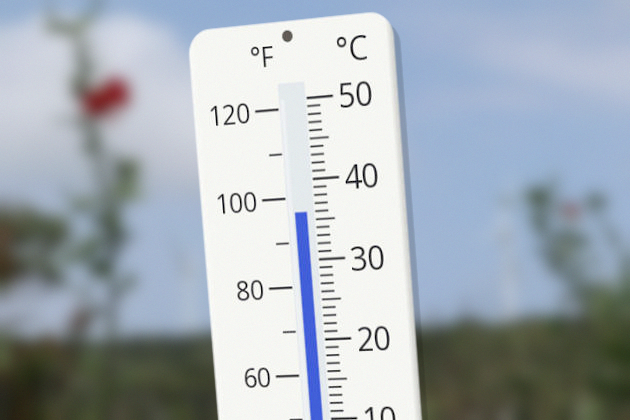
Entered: 36 °C
